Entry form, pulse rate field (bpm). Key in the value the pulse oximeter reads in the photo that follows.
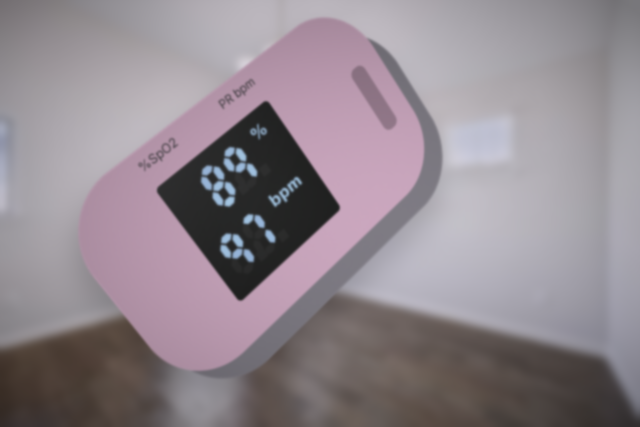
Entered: 97 bpm
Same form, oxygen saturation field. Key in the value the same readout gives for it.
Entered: 89 %
